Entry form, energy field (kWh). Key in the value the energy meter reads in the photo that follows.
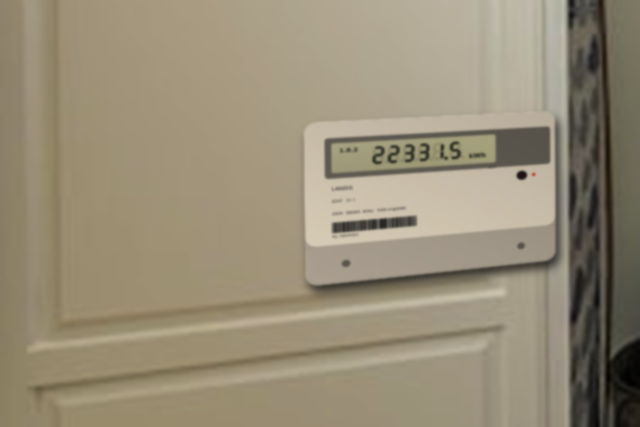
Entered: 22331.5 kWh
